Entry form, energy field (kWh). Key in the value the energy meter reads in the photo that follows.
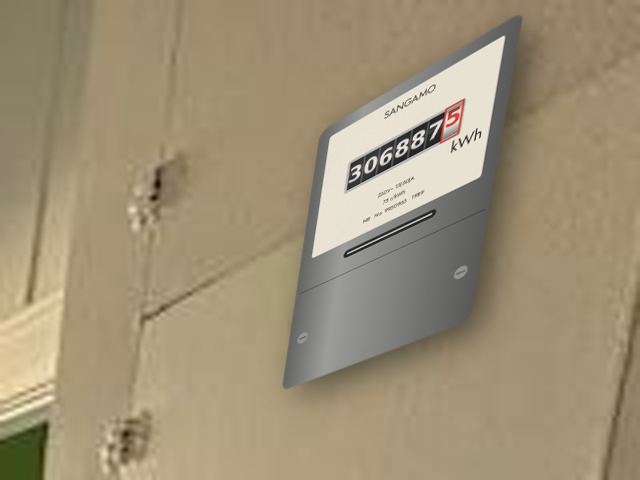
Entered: 306887.5 kWh
